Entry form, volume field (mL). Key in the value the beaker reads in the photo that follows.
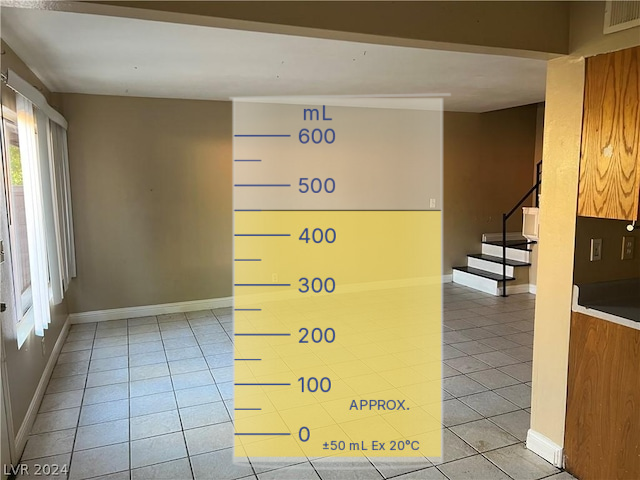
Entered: 450 mL
